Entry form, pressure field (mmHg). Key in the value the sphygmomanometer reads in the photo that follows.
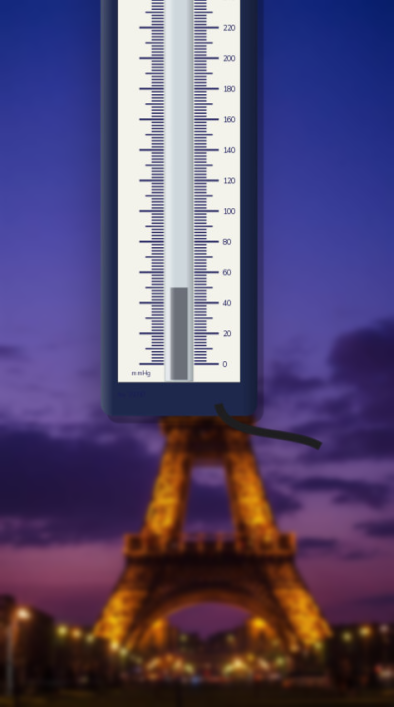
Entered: 50 mmHg
